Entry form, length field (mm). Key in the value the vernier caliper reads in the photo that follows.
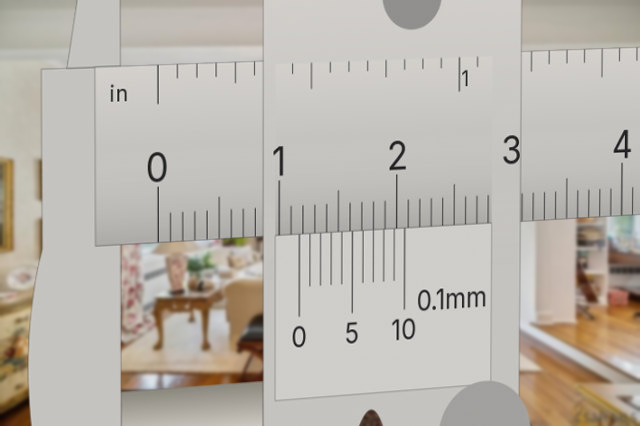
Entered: 11.7 mm
